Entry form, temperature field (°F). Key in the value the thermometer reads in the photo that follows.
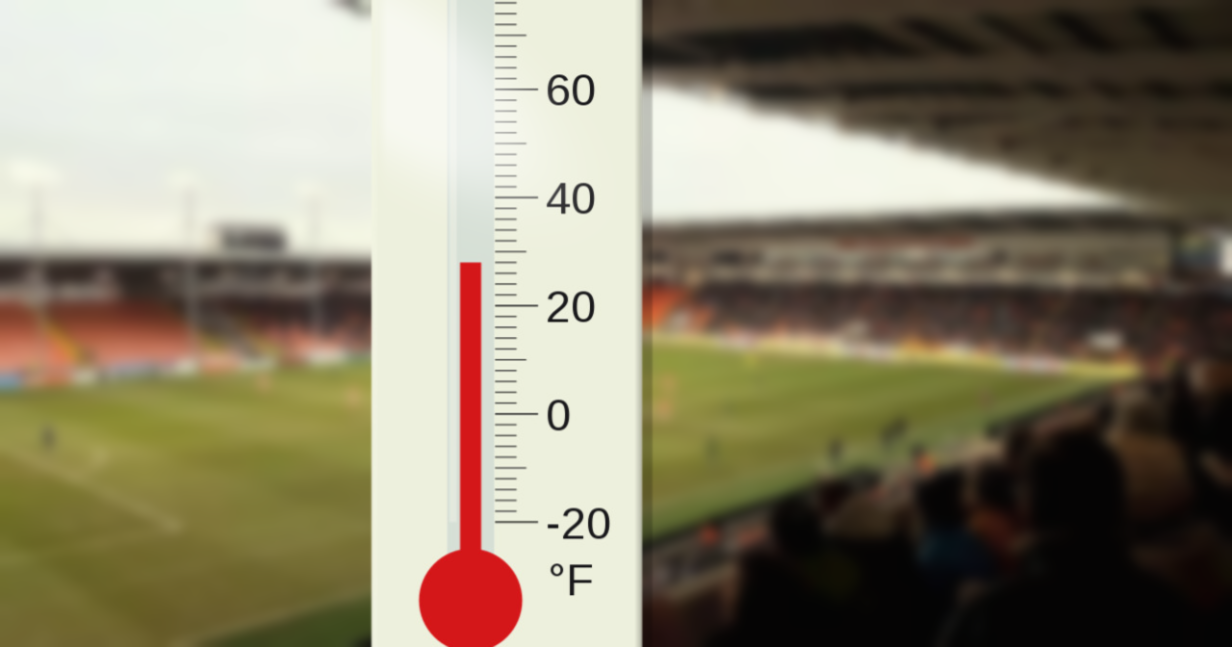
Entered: 28 °F
